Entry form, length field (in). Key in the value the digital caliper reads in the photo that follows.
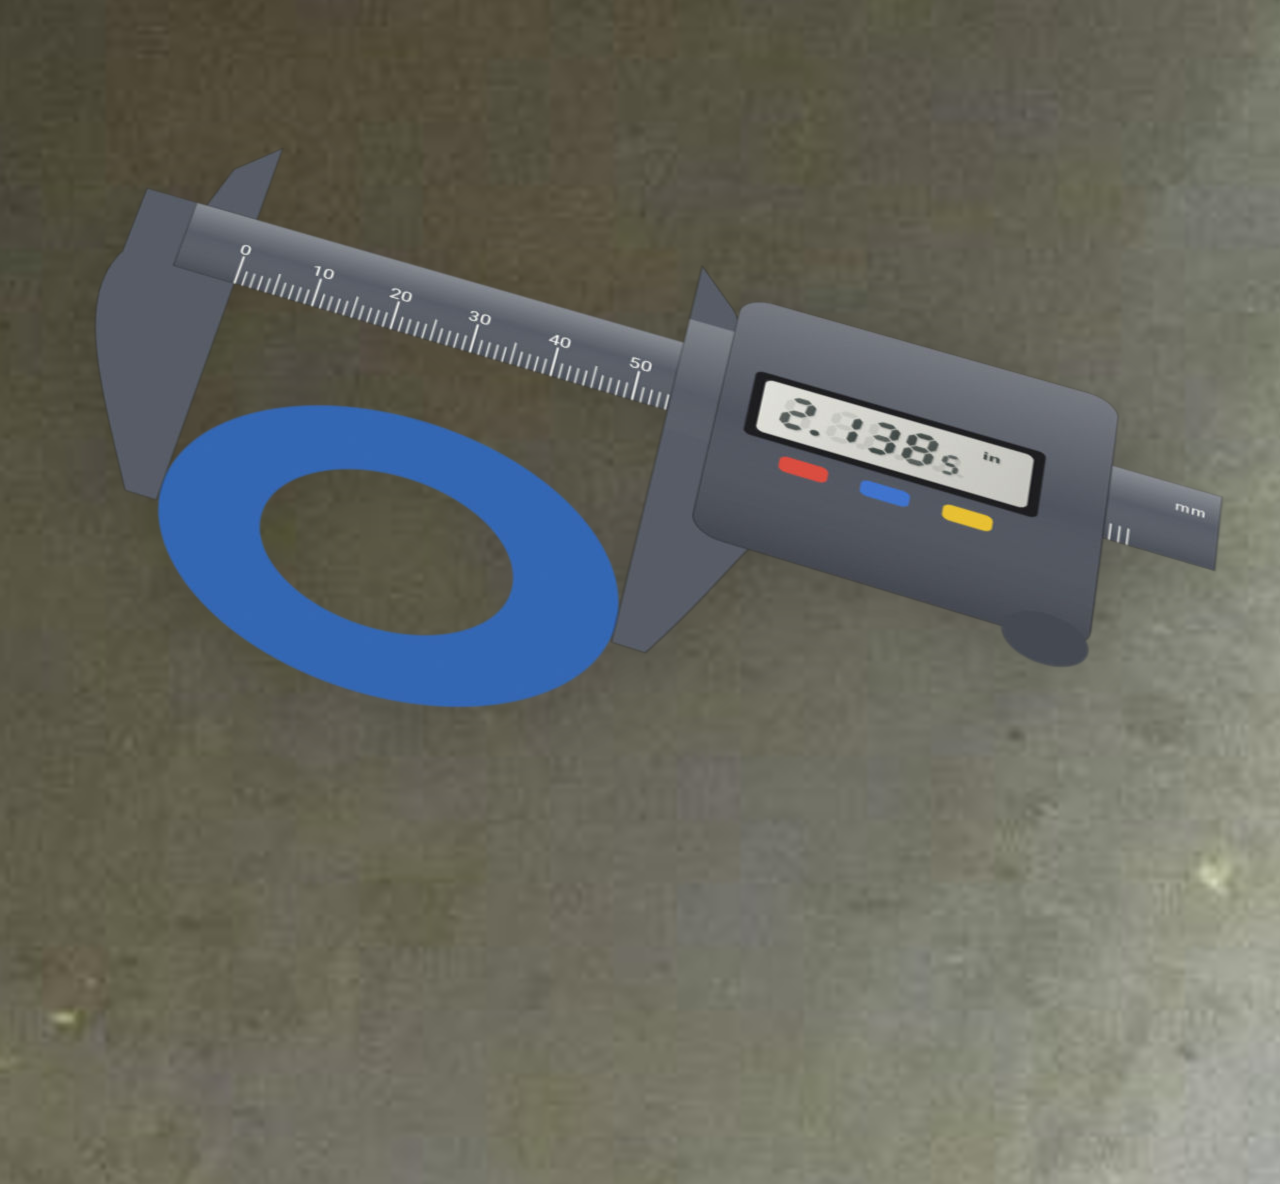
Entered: 2.1385 in
